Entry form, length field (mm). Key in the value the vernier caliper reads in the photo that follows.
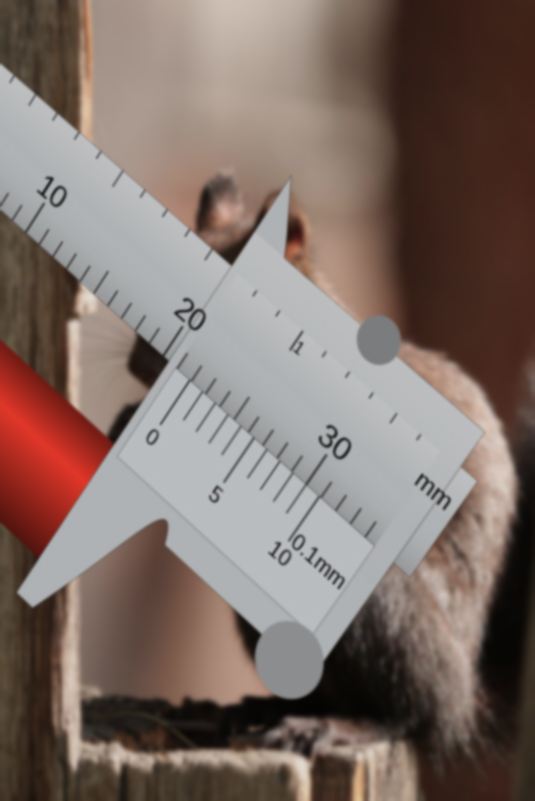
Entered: 21.9 mm
